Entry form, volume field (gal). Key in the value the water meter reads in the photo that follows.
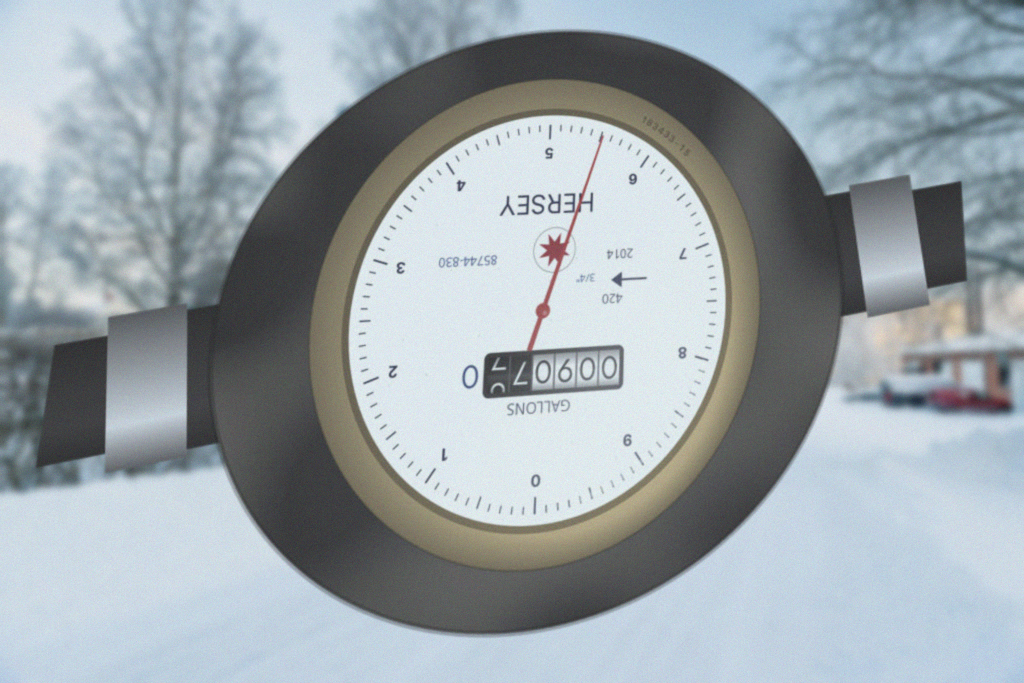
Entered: 90765.5 gal
